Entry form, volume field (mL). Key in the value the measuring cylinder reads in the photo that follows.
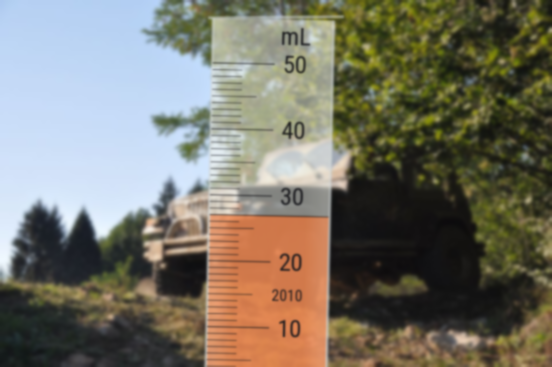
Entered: 27 mL
